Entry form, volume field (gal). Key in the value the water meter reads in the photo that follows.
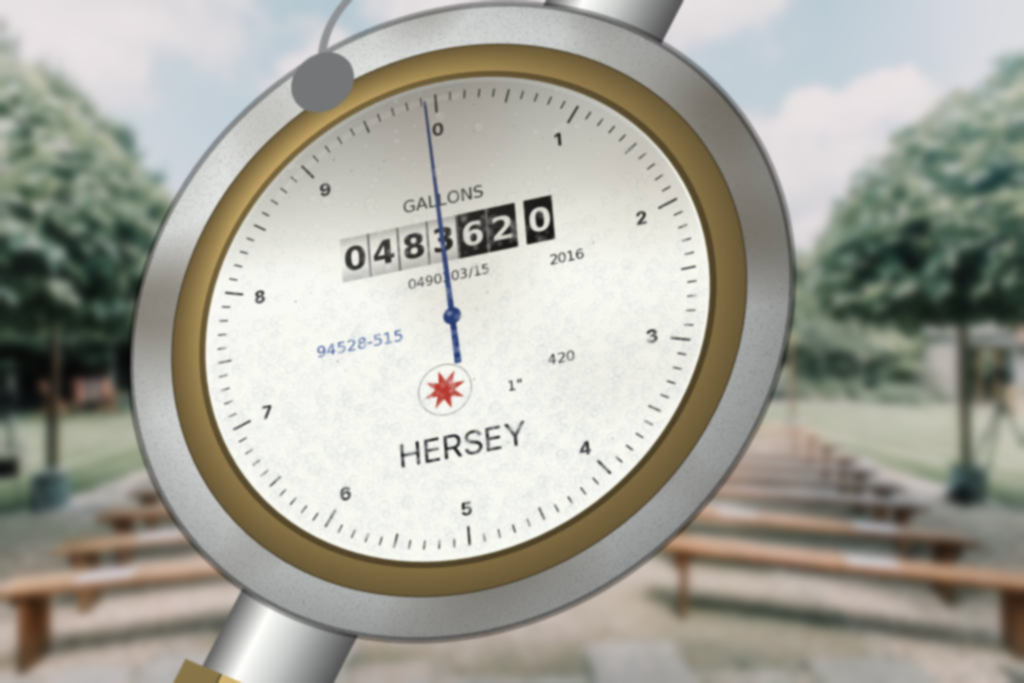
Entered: 483619.9 gal
